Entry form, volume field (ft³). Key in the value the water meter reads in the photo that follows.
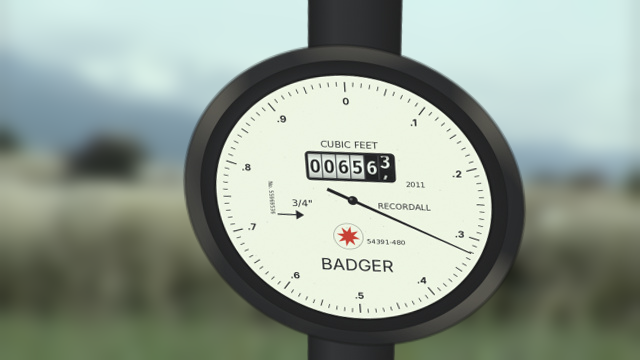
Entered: 6563.32 ft³
